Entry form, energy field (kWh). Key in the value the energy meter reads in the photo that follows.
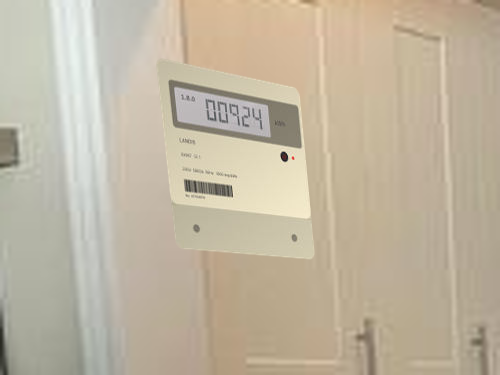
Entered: 924 kWh
